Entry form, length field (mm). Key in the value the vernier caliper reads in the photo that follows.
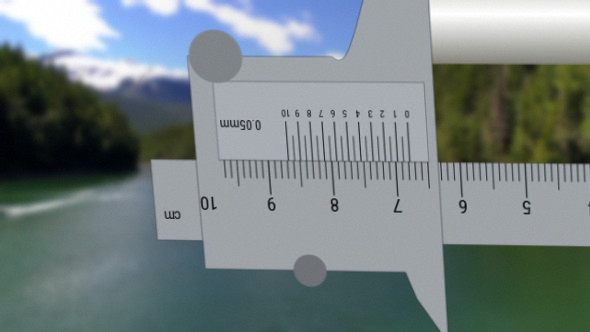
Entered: 67.8 mm
